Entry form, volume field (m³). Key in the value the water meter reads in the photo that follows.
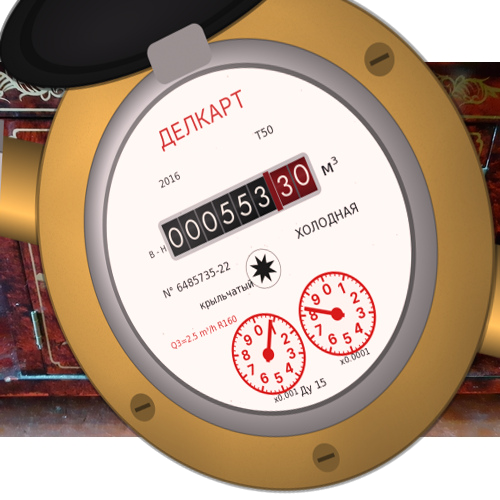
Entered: 553.3008 m³
